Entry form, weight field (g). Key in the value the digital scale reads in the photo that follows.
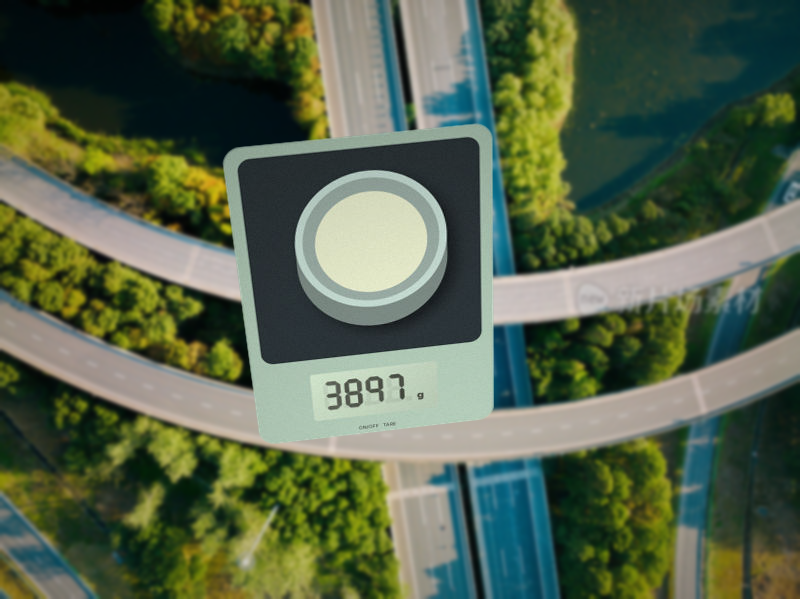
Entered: 3897 g
